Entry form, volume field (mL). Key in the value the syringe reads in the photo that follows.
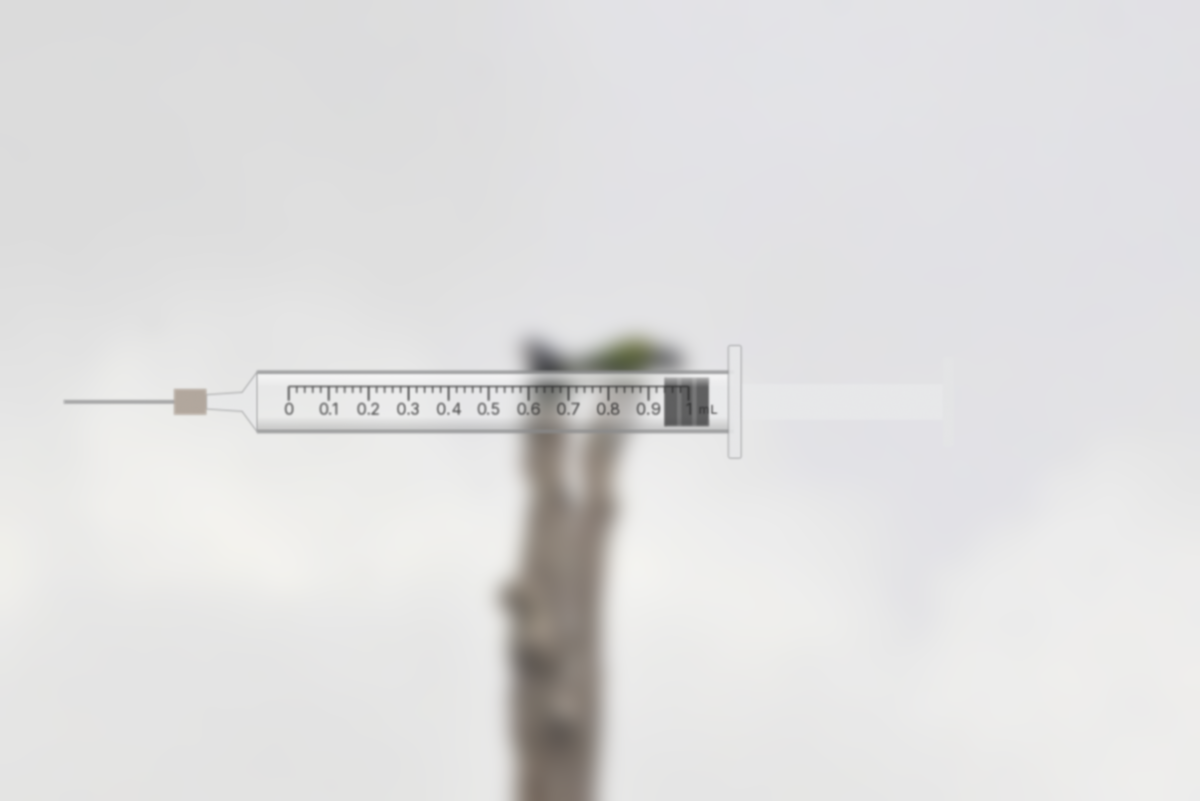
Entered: 0.94 mL
